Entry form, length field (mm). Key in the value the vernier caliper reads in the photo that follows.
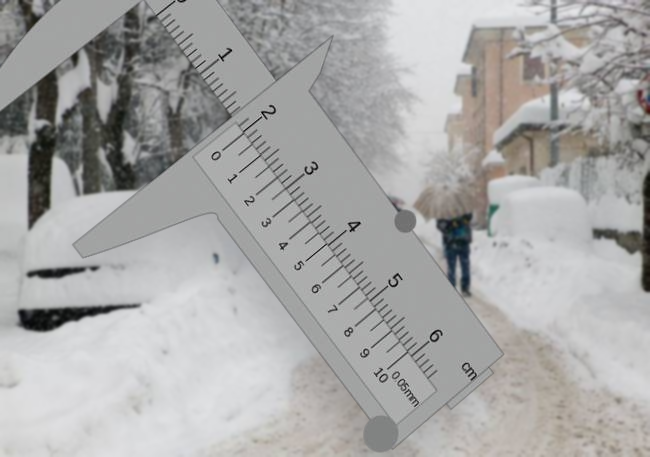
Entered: 20.2 mm
